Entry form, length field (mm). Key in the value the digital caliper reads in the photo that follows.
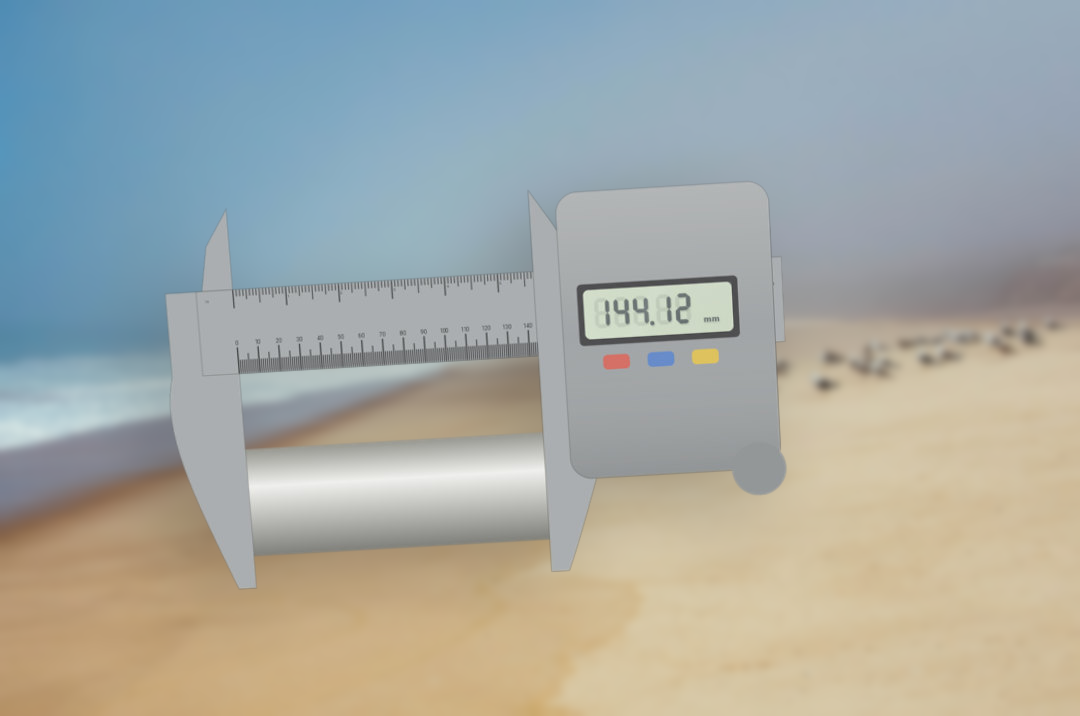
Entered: 144.12 mm
